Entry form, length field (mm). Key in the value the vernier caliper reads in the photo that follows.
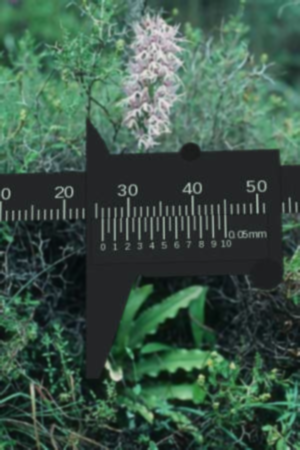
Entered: 26.0 mm
